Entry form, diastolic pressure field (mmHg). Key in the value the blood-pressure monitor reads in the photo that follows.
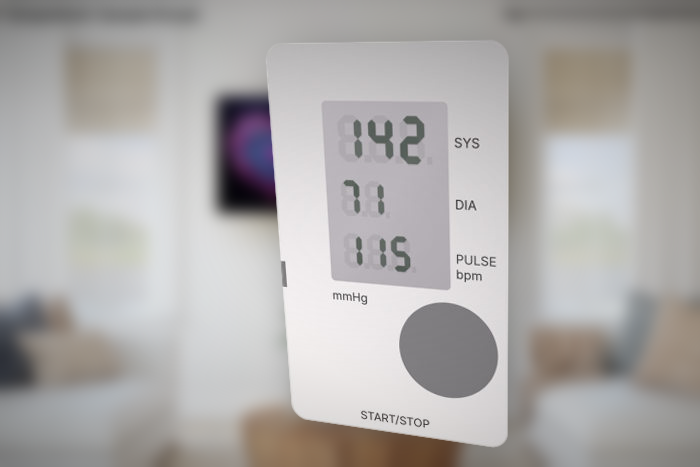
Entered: 71 mmHg
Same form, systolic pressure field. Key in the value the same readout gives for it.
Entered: 142 mmHg
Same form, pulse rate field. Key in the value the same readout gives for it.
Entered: 115 bpm
